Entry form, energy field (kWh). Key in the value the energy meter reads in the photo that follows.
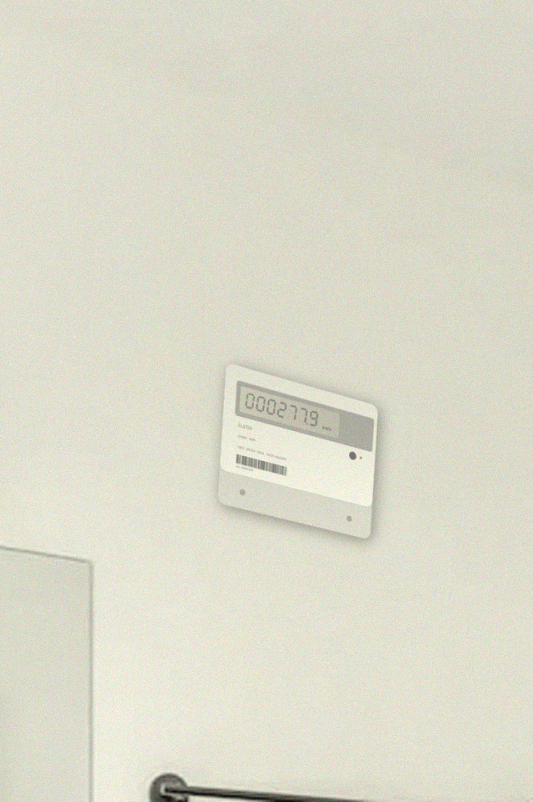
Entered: 277.9 kWh
